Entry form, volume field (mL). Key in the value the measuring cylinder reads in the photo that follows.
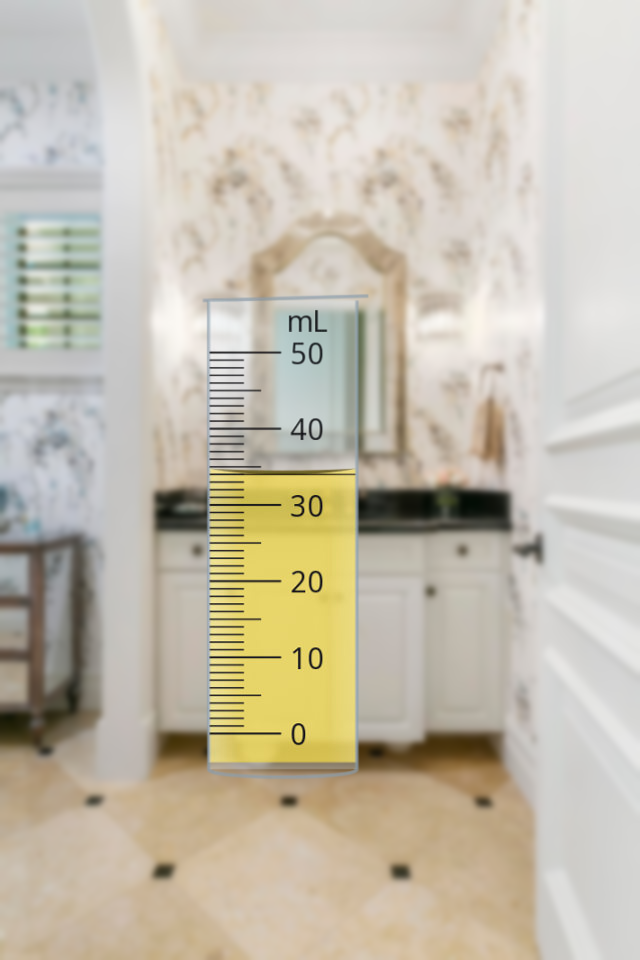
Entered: 34 mL
